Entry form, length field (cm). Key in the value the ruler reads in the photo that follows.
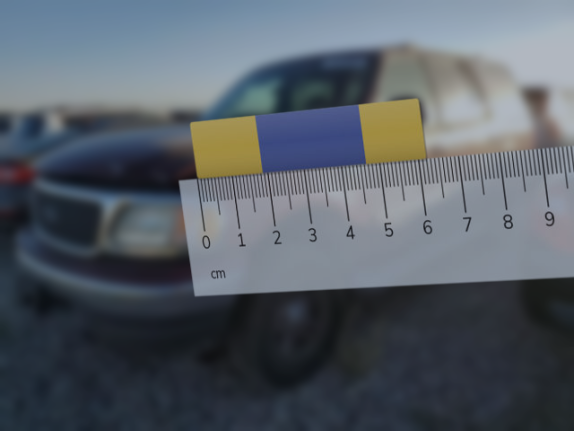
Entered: 6.2 cm
